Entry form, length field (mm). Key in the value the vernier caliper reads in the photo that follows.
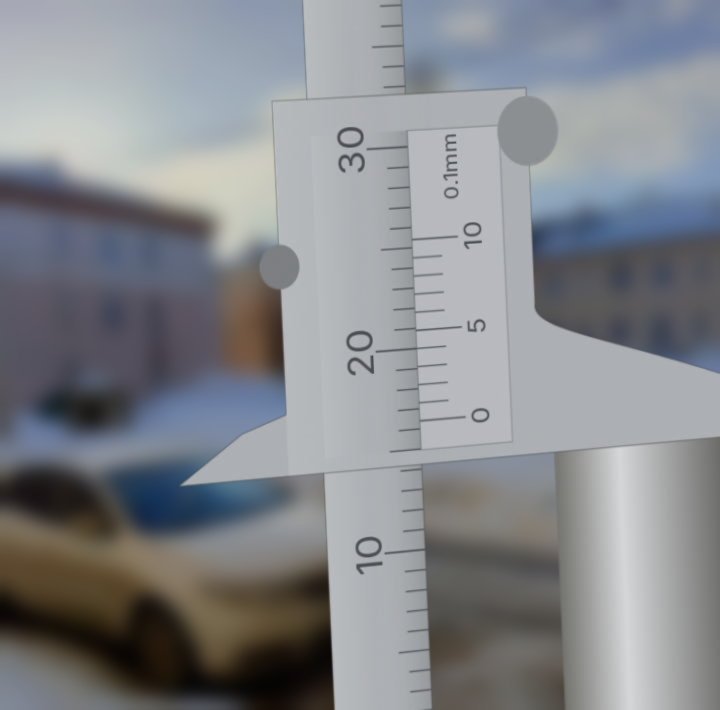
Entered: 16.4 mm
